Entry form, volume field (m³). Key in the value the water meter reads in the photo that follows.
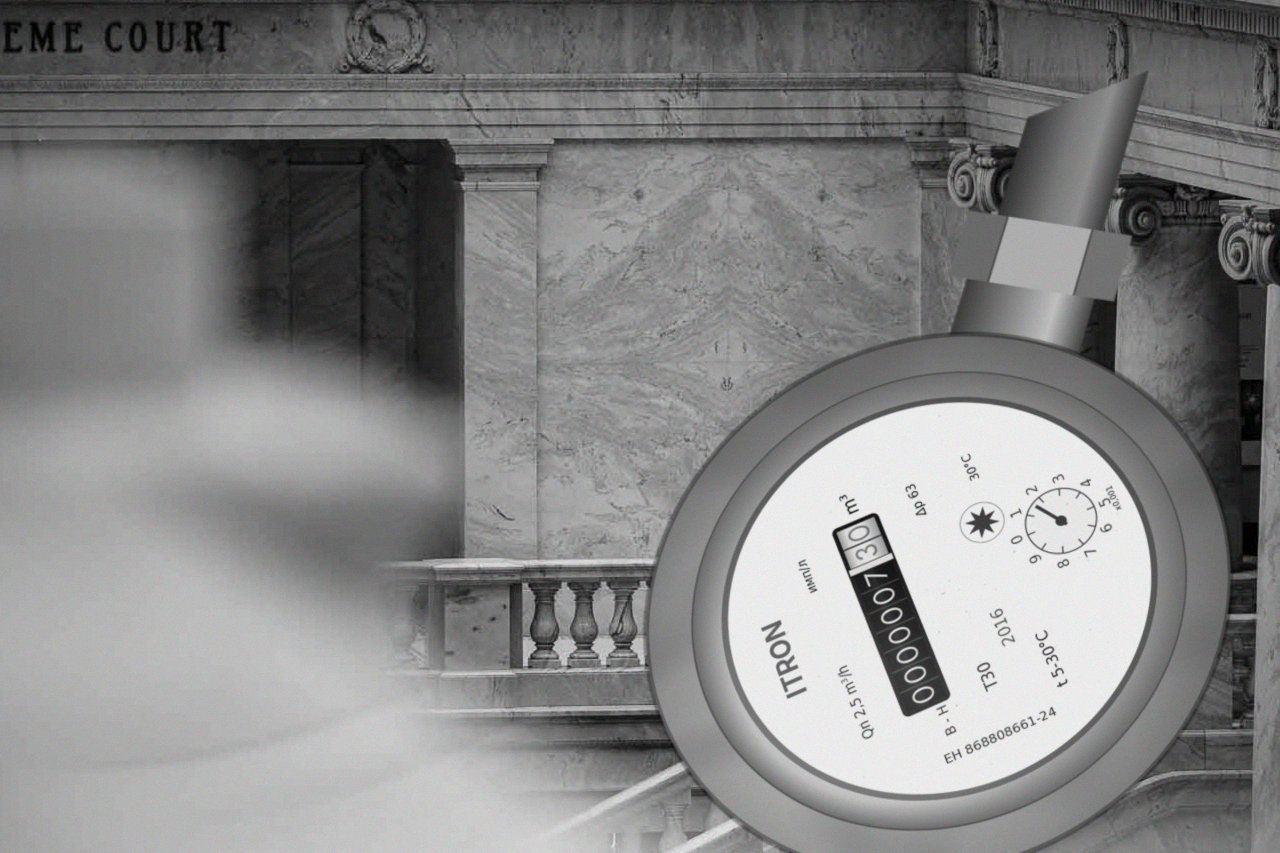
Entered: 7.301 m³
